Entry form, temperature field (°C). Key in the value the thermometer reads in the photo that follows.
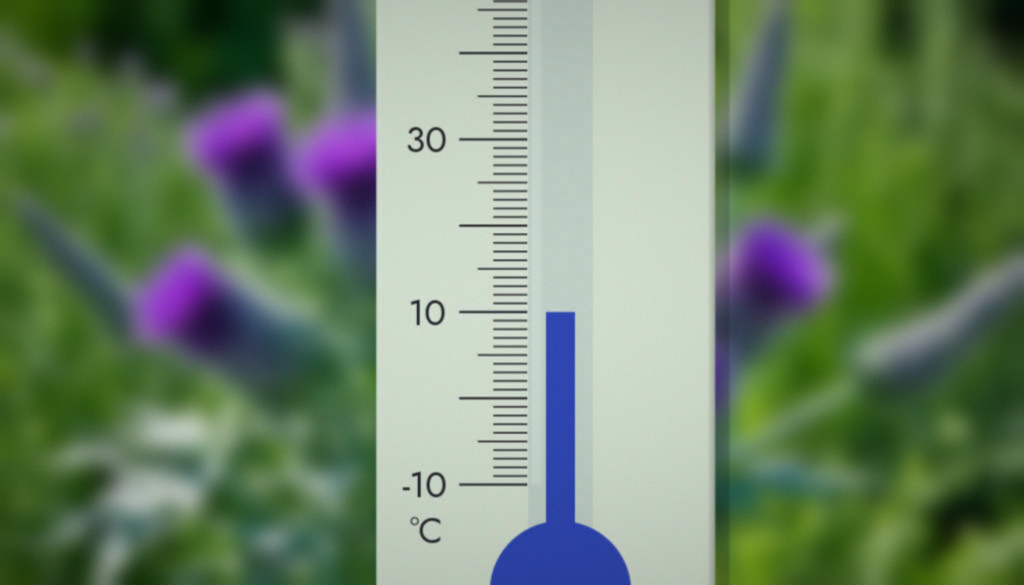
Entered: 10 °C
